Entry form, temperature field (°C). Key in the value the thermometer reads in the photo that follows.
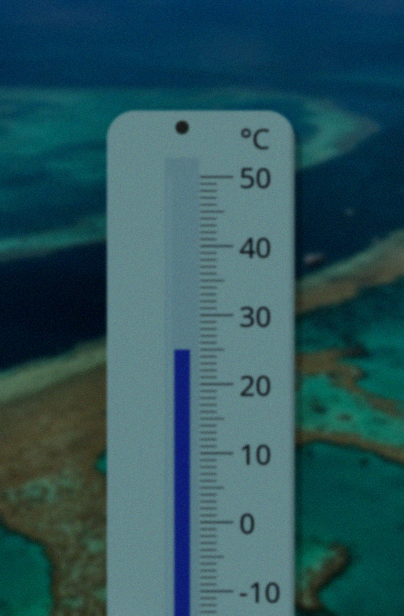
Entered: 25 °C
